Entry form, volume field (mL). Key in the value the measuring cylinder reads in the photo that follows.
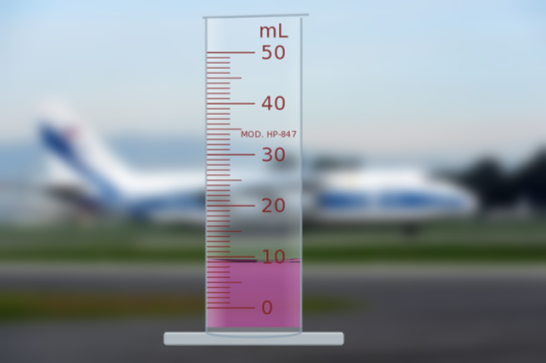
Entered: 9 mL
